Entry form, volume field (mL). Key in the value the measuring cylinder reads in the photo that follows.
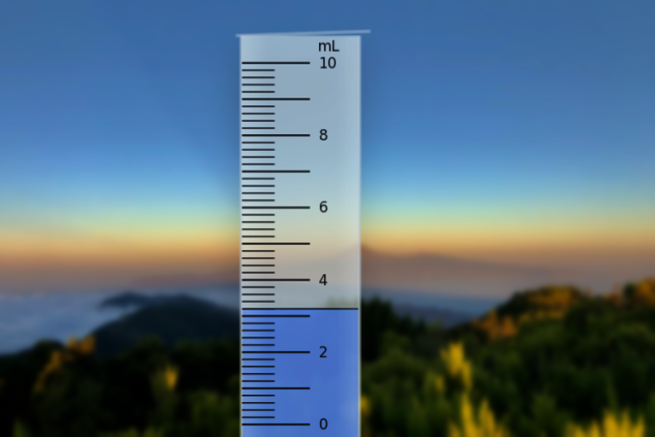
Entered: 3.2 mL
